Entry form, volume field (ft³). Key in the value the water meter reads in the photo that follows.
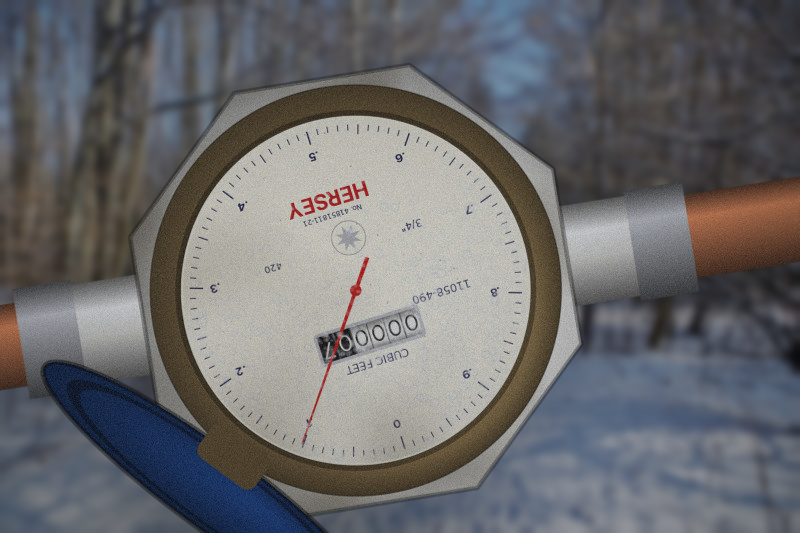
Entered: 7.10 ft³
